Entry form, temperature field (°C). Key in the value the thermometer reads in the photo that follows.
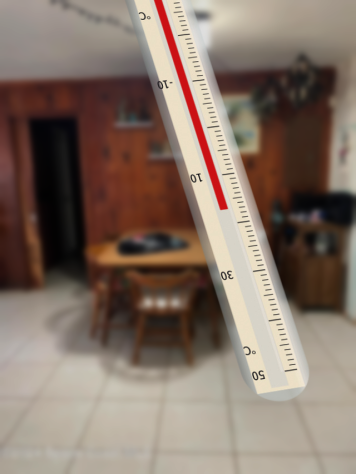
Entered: 17 °C
